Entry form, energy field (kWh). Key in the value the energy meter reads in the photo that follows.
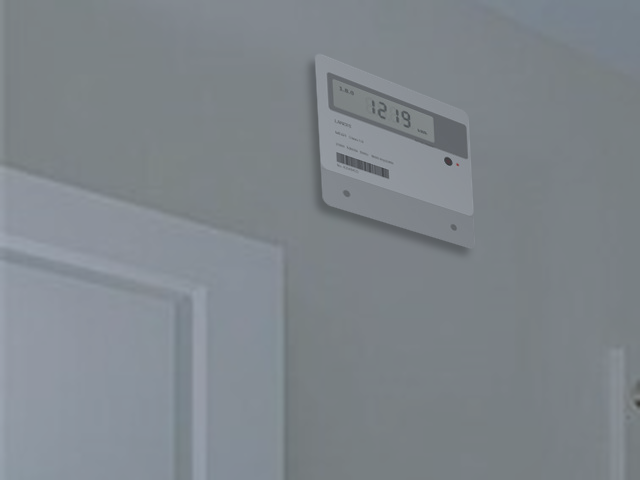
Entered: 1219 kWh
